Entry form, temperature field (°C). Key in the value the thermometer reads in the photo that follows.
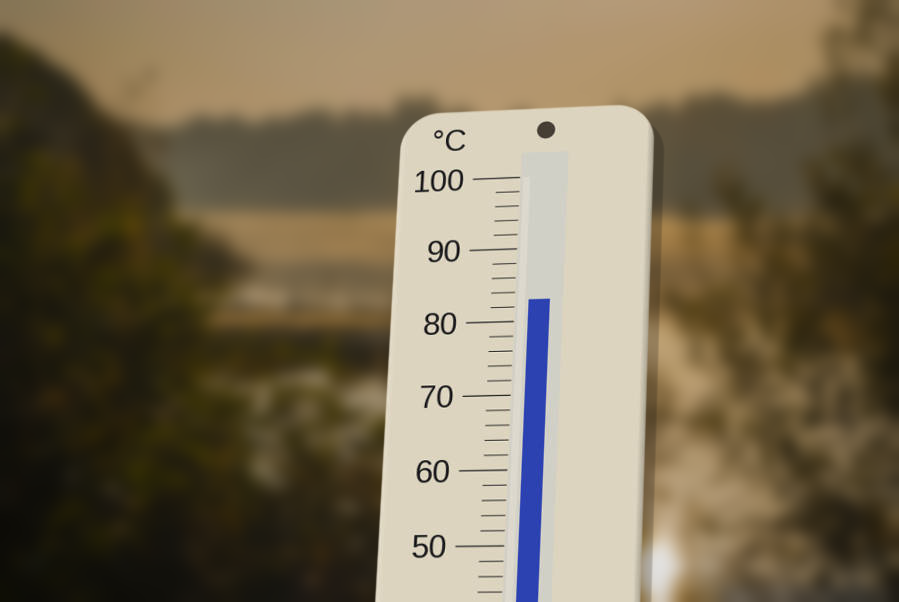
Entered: 83 °C
